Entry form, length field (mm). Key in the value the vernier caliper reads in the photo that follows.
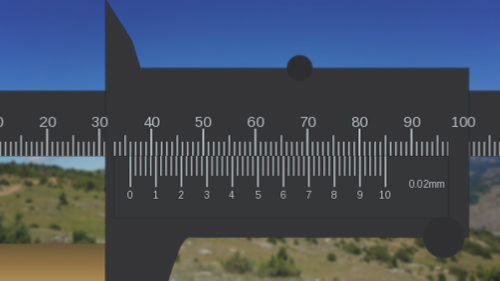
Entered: 36.0 mm
